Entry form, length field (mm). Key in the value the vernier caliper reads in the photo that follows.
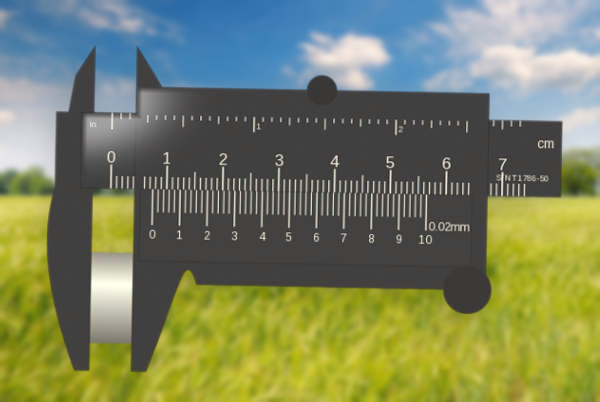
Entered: 7.5 mm
